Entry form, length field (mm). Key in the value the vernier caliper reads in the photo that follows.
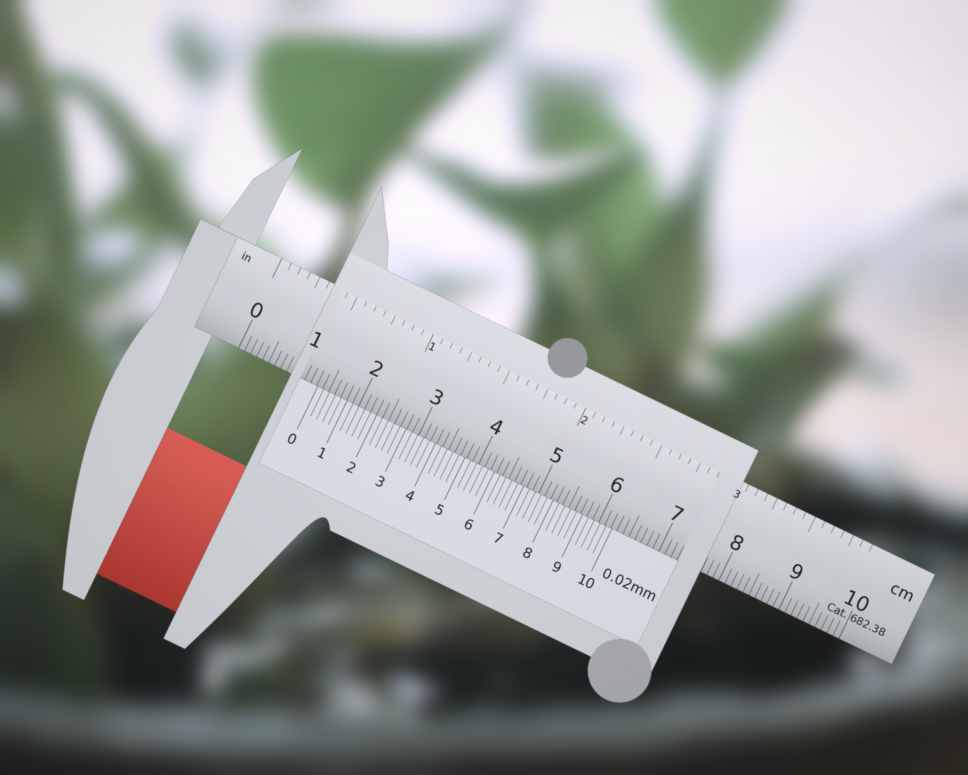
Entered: 13.2 mm
